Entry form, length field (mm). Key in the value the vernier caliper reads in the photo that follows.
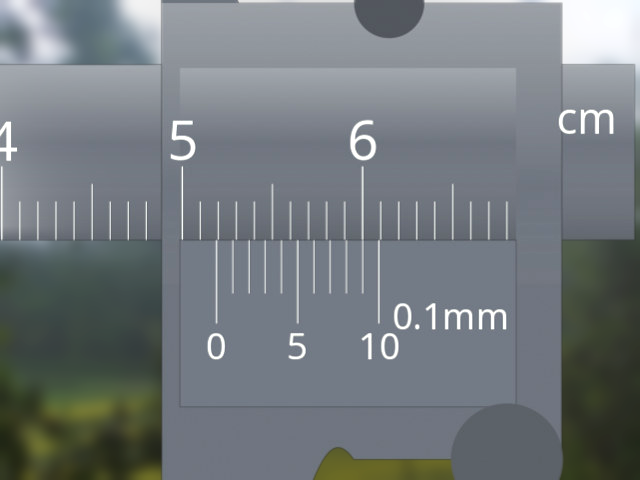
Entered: 51.9 mm
